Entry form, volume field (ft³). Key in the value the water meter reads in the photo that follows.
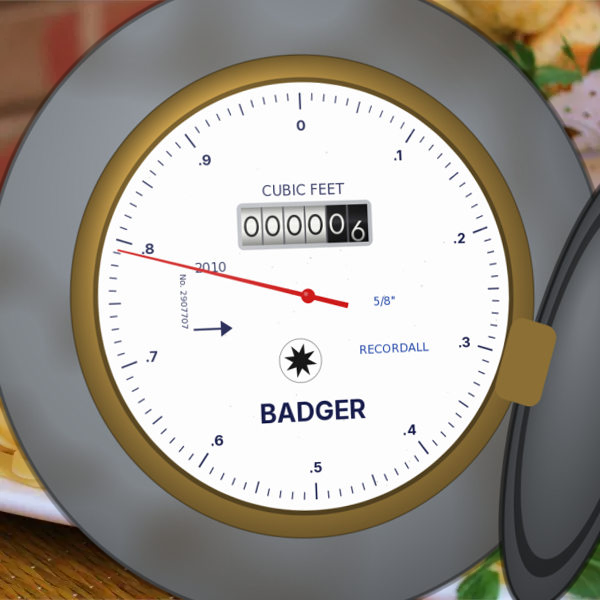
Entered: 5.79 ft³
